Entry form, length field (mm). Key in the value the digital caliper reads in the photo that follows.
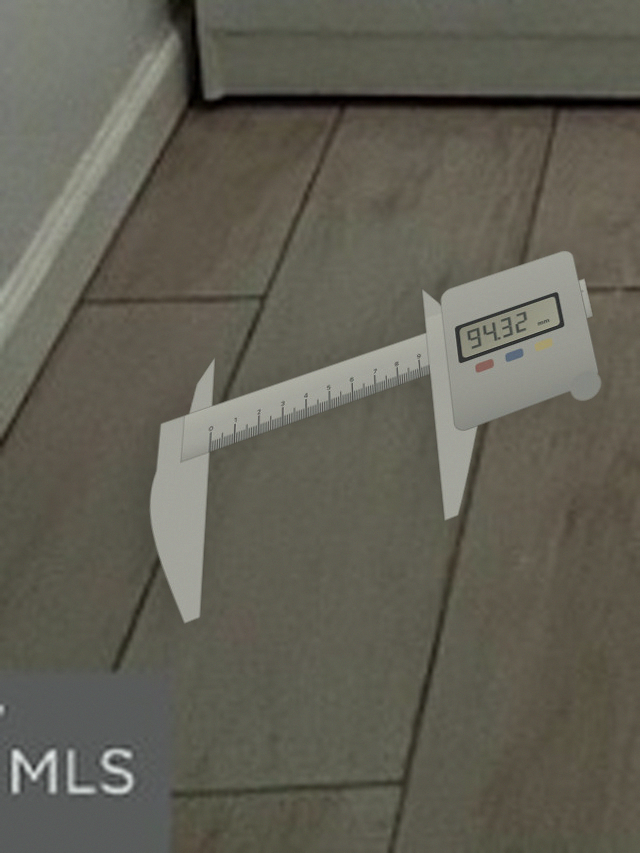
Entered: 94.32 mm
